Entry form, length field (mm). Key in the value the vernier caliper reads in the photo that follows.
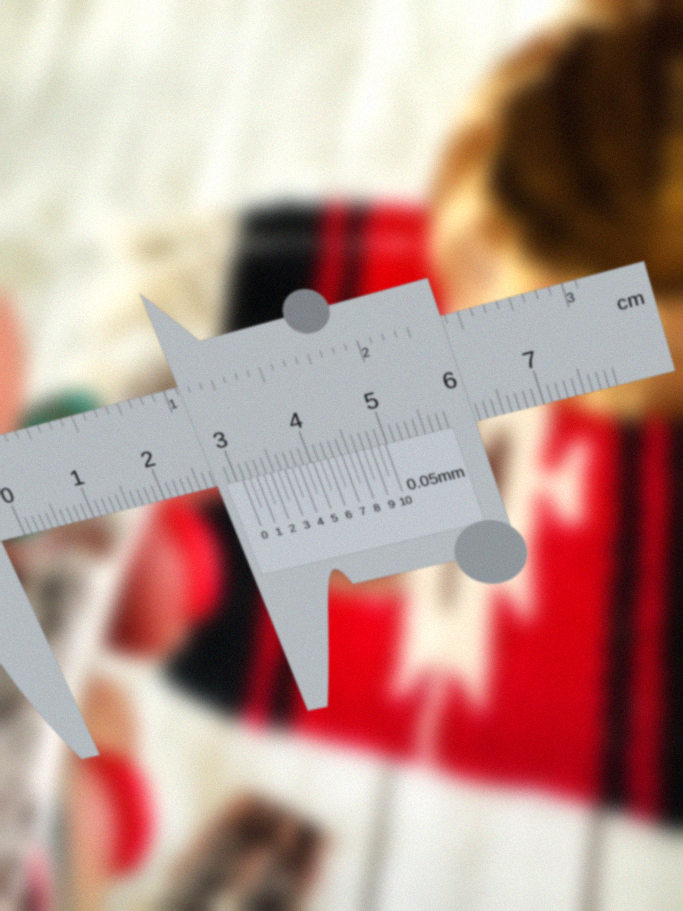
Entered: 30.8 mm
